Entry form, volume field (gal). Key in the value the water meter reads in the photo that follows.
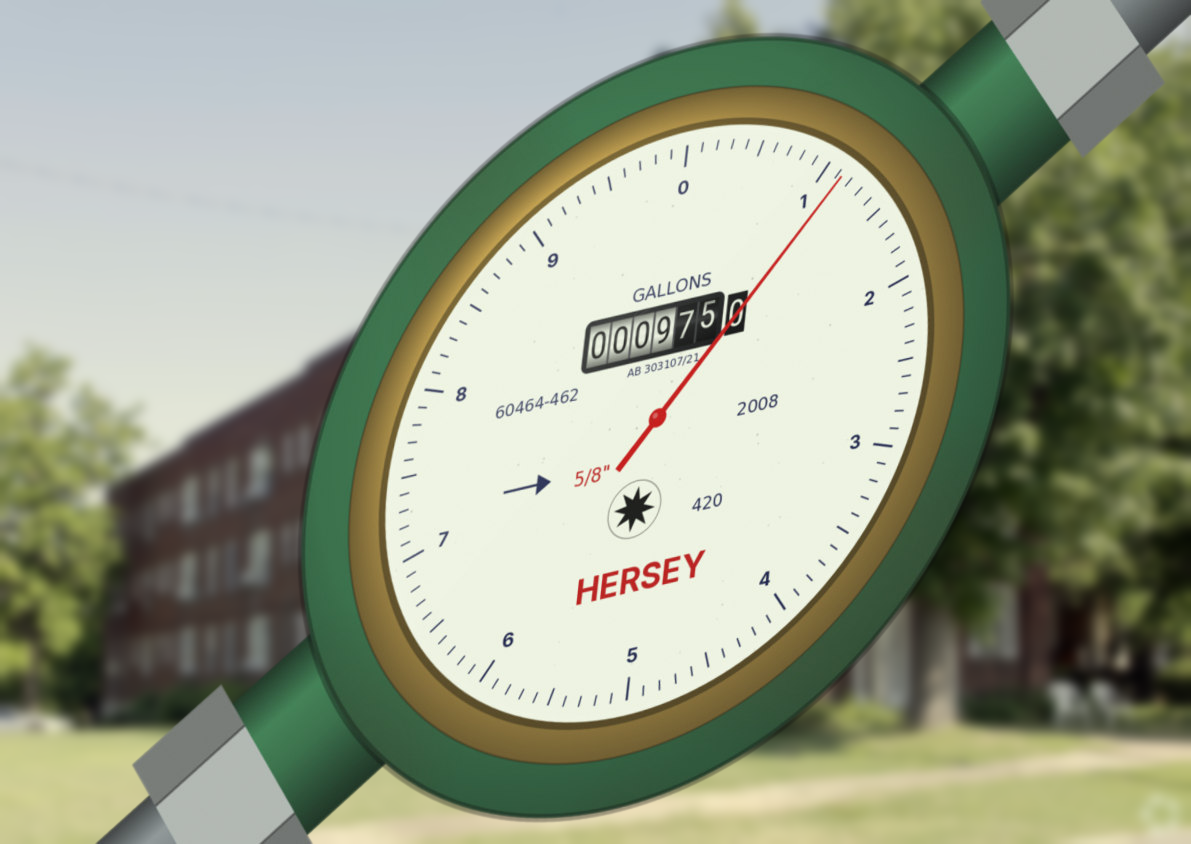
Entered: 9751.1 gal
